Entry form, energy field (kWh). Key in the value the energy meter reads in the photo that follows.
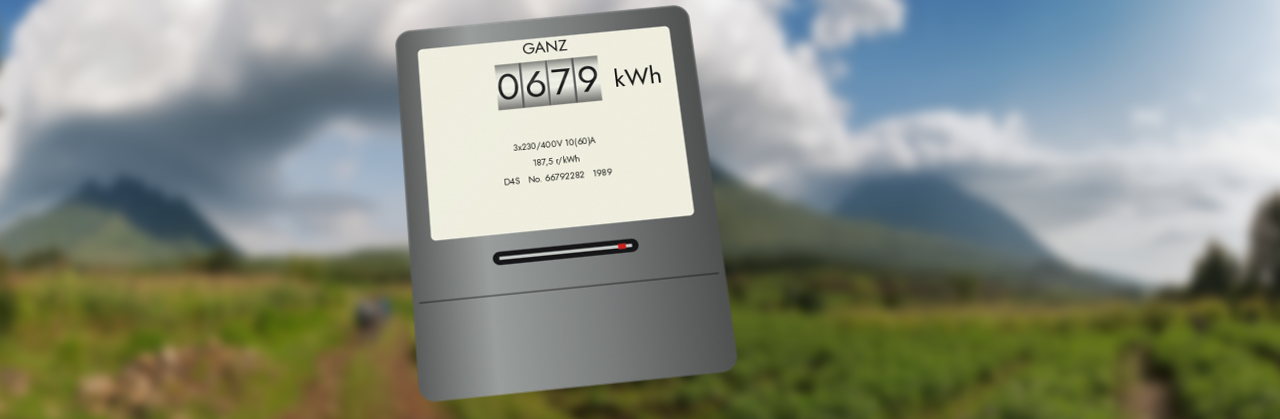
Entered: 679 kWh
